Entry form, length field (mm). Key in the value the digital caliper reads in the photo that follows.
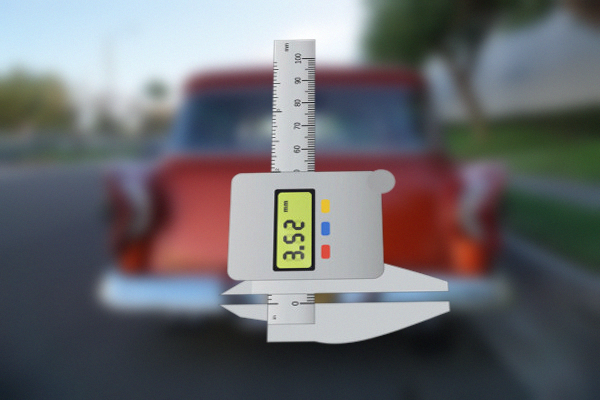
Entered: 3.52 mm
